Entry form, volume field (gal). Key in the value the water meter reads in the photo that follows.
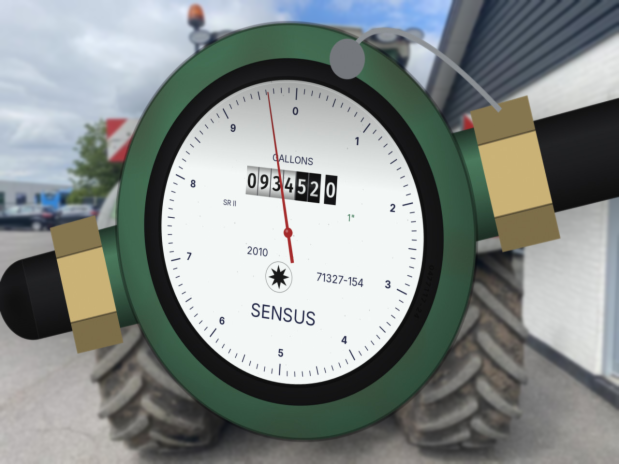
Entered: 934519.6 gal
